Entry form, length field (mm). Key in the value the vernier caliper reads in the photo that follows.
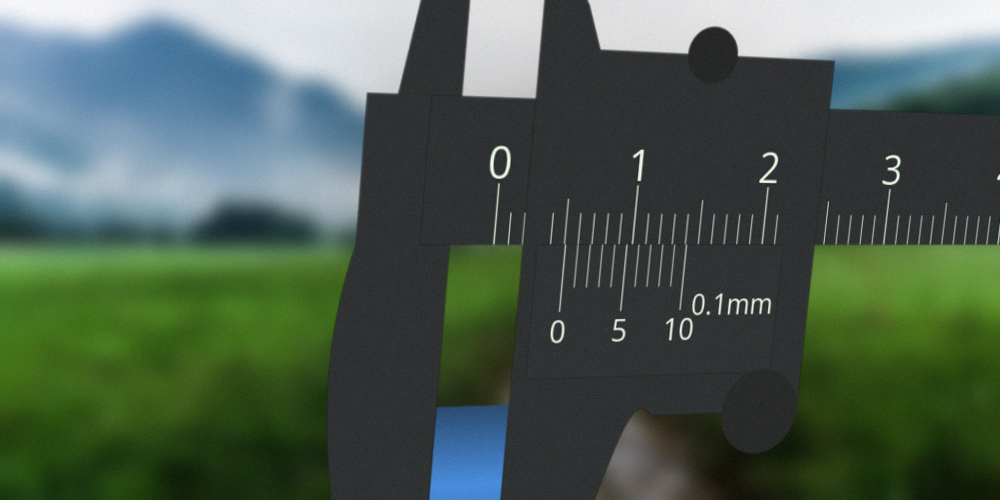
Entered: 5.1 mm
